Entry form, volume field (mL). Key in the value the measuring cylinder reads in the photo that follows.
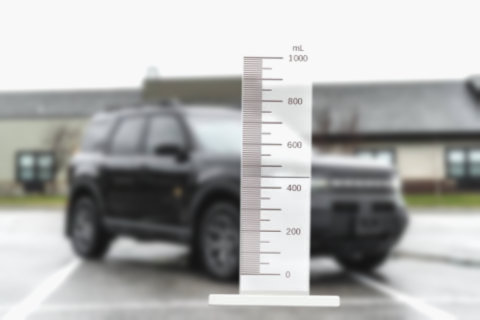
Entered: 450 mL
